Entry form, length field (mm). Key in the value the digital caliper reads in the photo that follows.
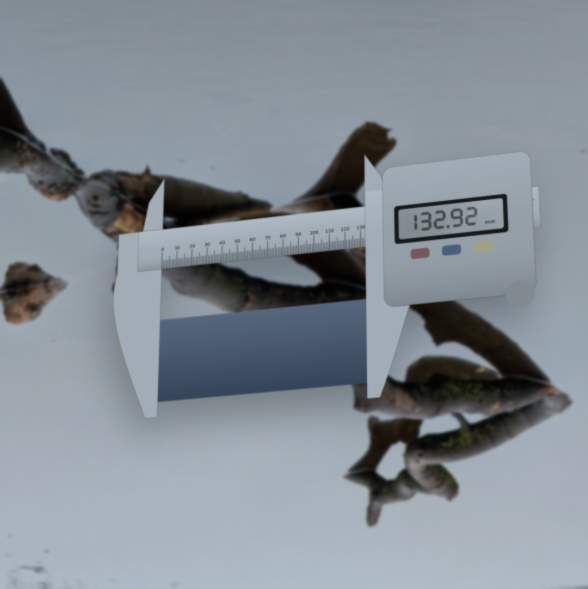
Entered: 132.92 mm
